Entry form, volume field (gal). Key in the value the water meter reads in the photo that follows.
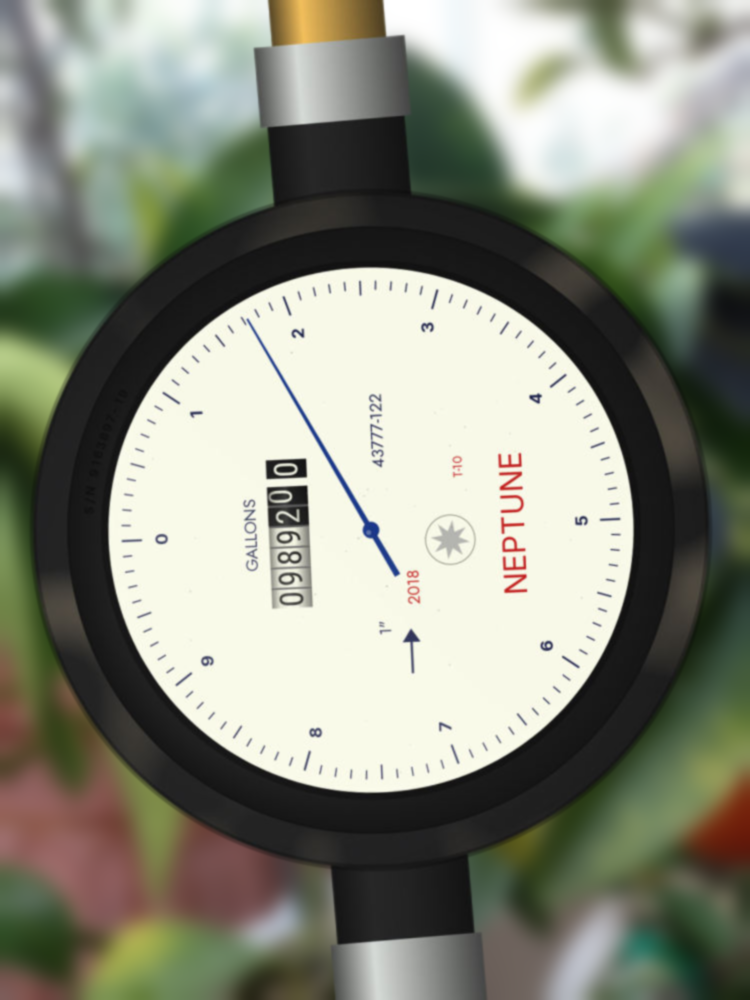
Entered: 989201.7 gal
